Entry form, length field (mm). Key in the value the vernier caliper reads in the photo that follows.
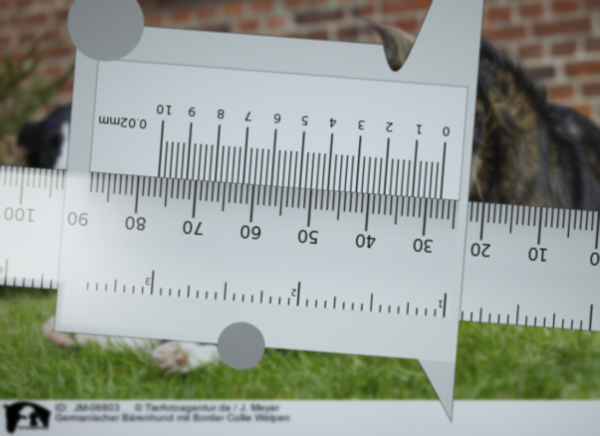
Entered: 27.5 mm
